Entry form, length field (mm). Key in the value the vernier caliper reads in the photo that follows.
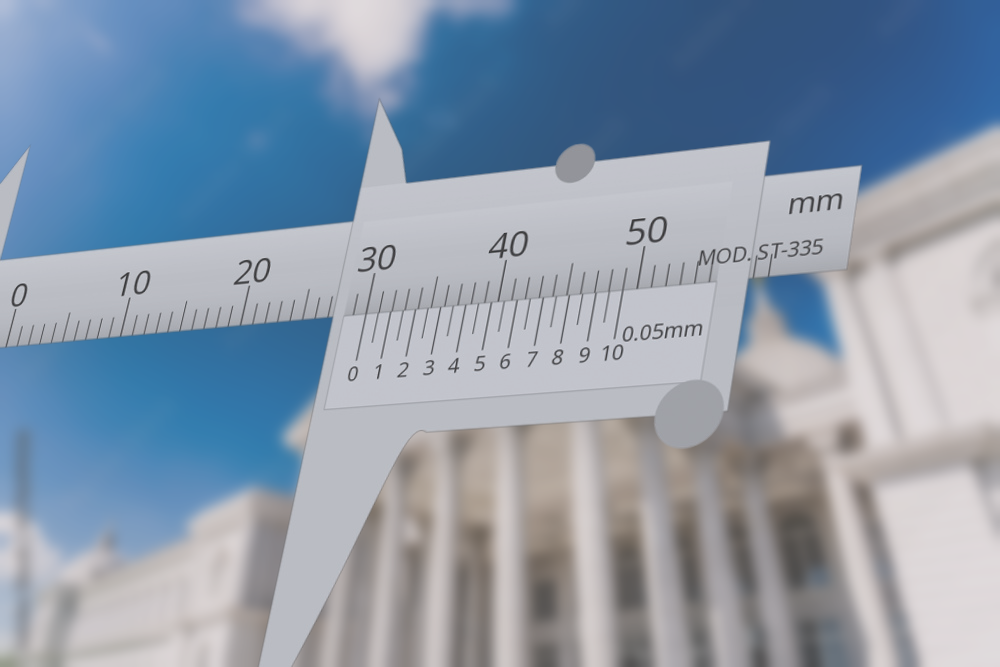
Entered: 30.0 mm
